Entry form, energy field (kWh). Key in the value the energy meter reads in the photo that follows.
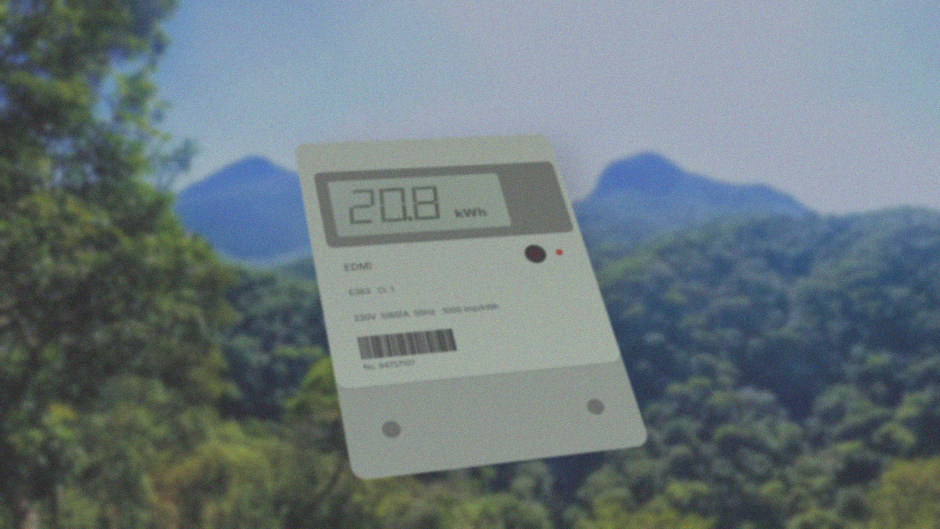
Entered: 20.8 kWh
